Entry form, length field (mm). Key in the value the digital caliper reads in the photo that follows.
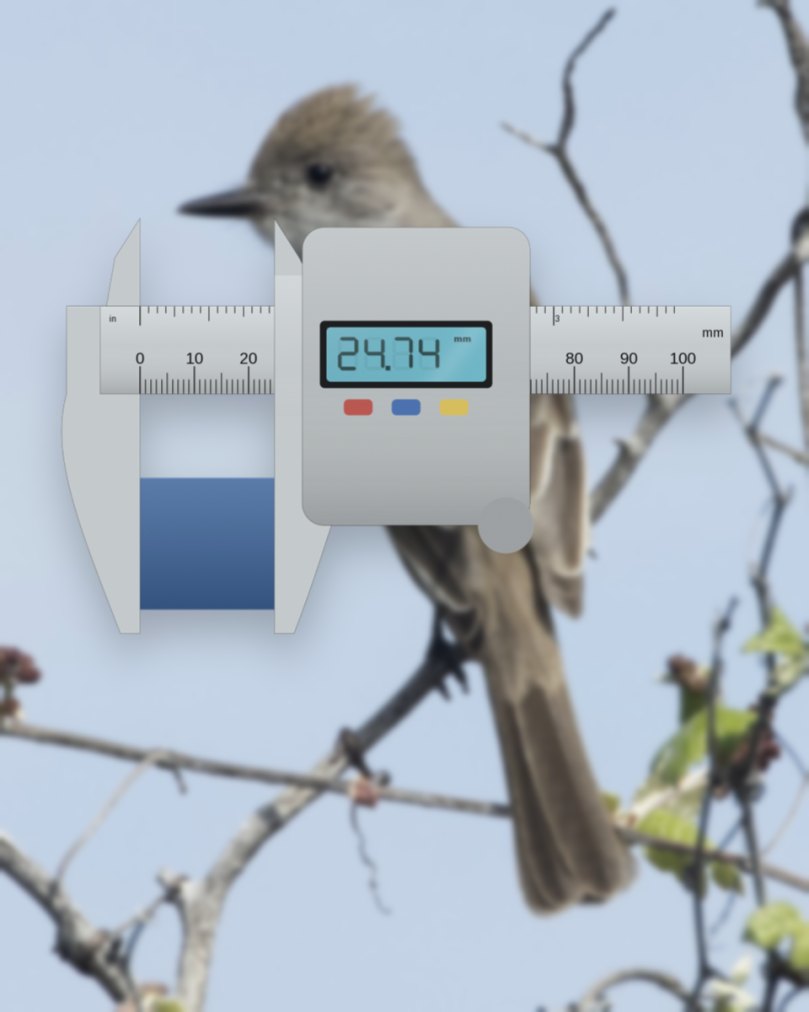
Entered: 24.74 mm
